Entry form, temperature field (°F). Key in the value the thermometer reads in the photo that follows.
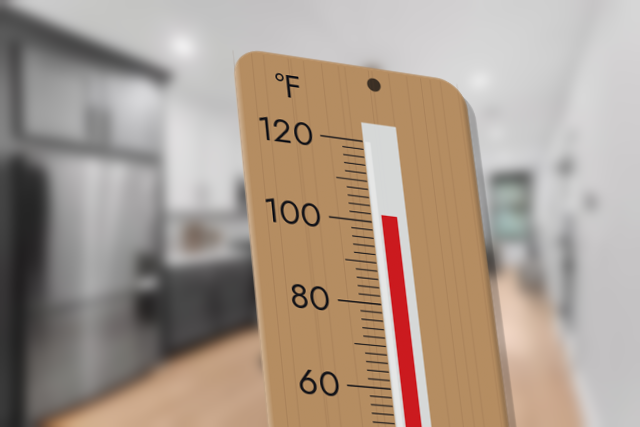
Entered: 102 °F
